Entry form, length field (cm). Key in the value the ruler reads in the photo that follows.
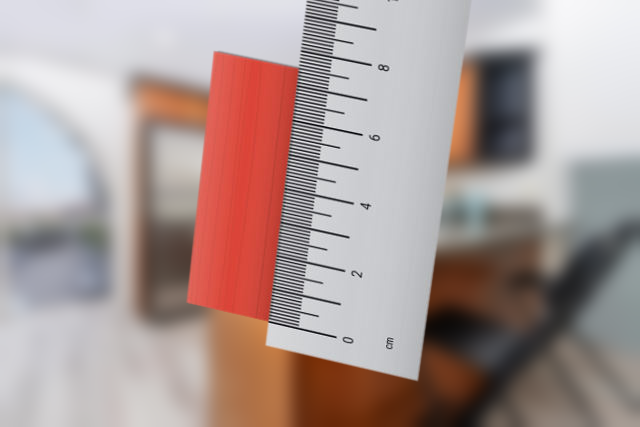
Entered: 7.5 cm
